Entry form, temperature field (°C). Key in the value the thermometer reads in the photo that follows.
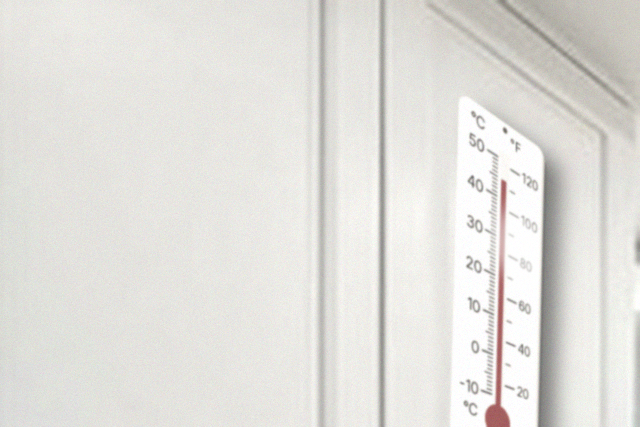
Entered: 45 °C
